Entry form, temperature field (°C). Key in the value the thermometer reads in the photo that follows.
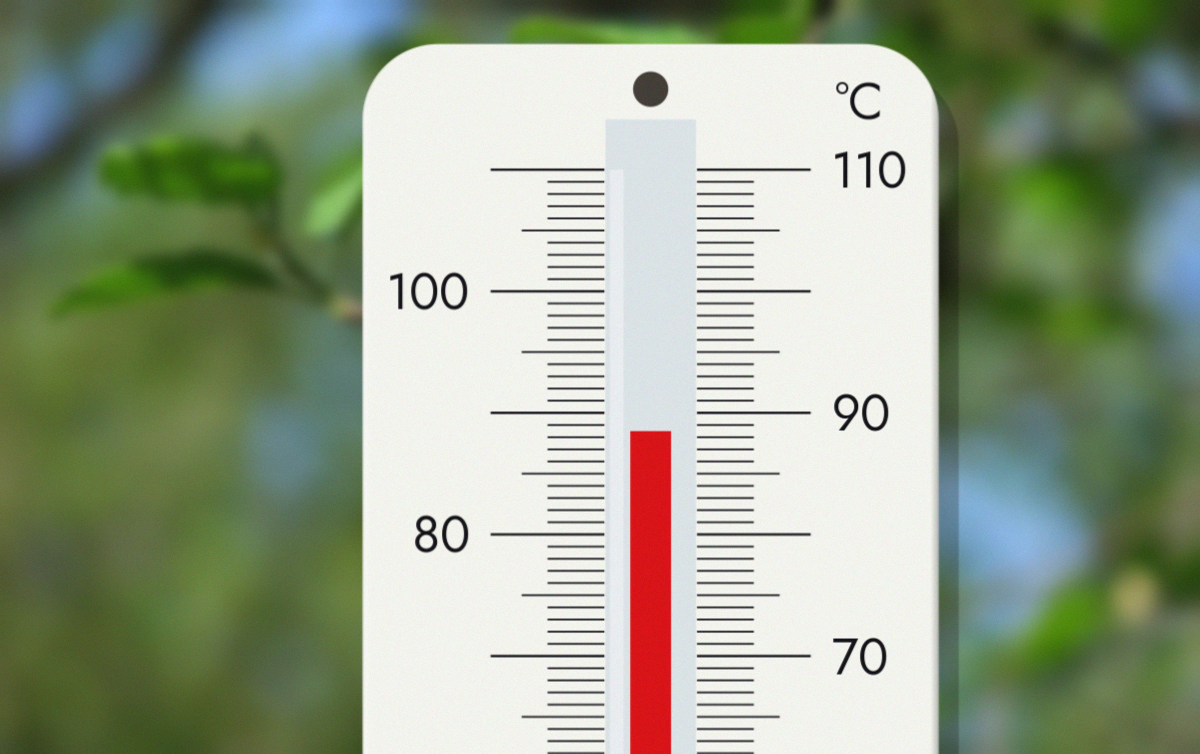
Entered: 88.5 °C
